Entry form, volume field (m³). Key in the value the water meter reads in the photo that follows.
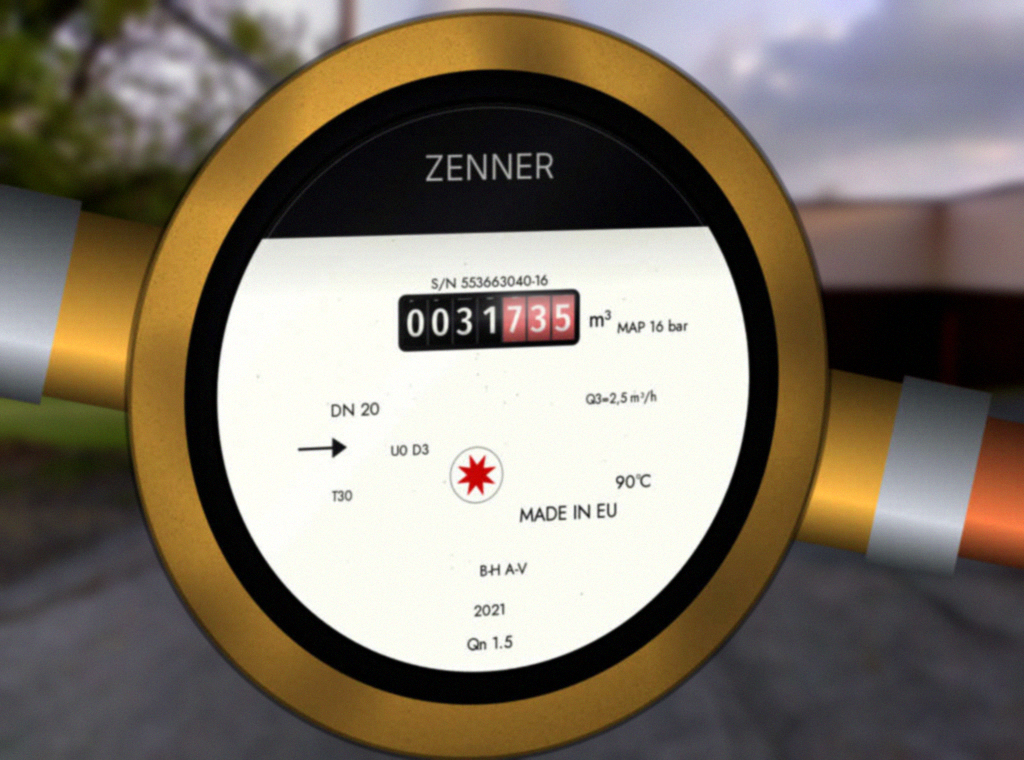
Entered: 31.735 m³
